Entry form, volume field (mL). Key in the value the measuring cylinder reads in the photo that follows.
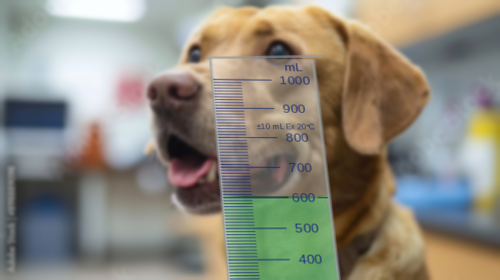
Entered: 600 mL
